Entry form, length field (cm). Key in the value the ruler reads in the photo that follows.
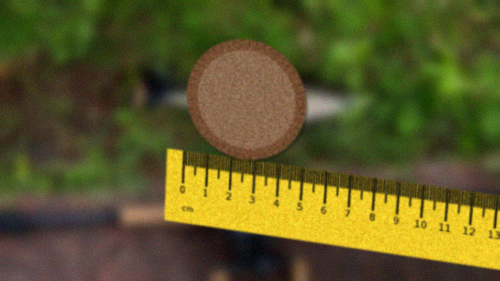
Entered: 5 cm
